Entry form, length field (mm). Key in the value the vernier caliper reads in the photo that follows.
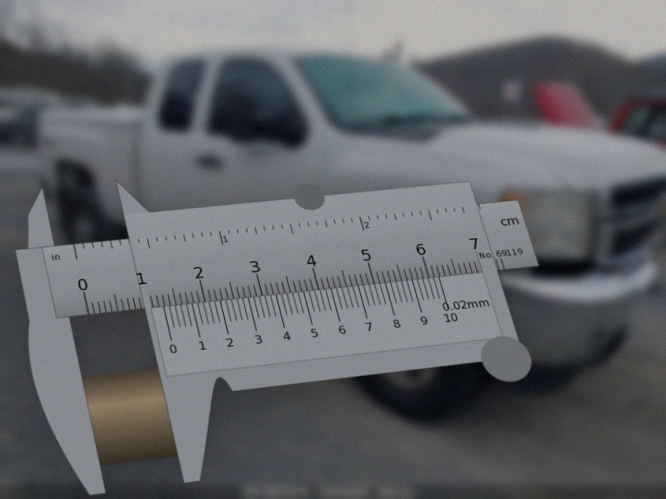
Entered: 12.8 mm
